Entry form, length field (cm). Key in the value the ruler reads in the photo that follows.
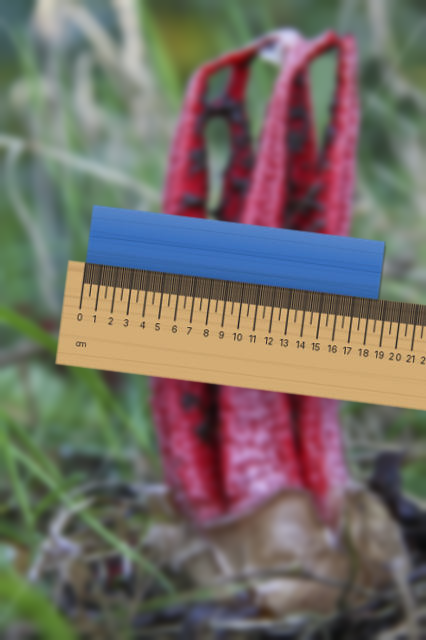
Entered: 18.5 cm
